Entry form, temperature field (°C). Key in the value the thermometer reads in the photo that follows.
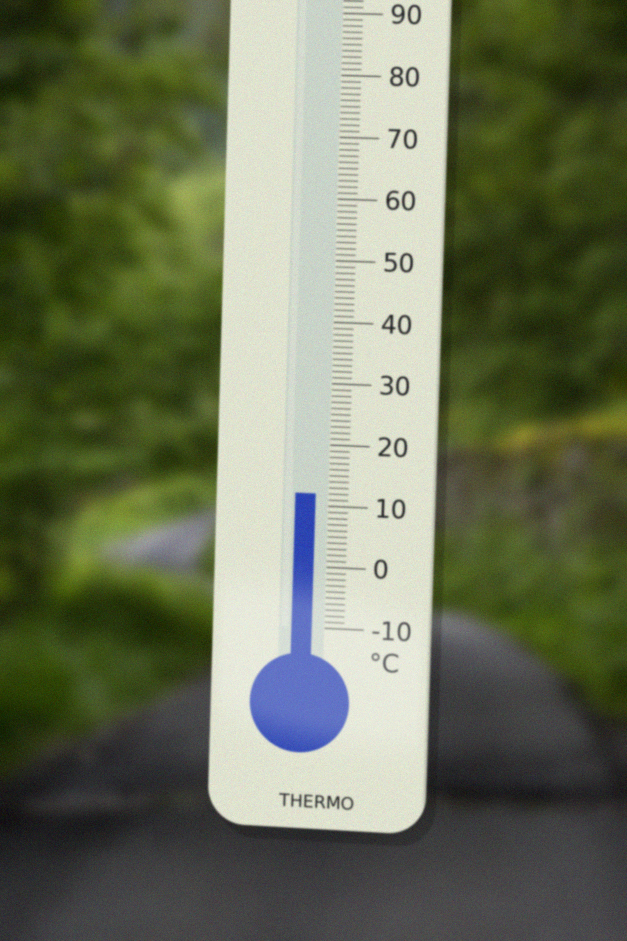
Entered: 12 °C
